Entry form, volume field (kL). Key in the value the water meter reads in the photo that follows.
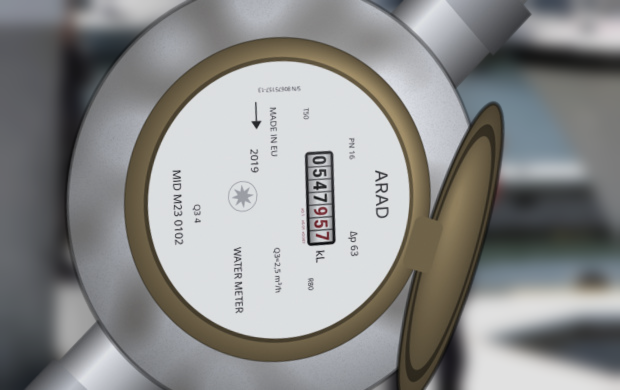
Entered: 547.957 kL
